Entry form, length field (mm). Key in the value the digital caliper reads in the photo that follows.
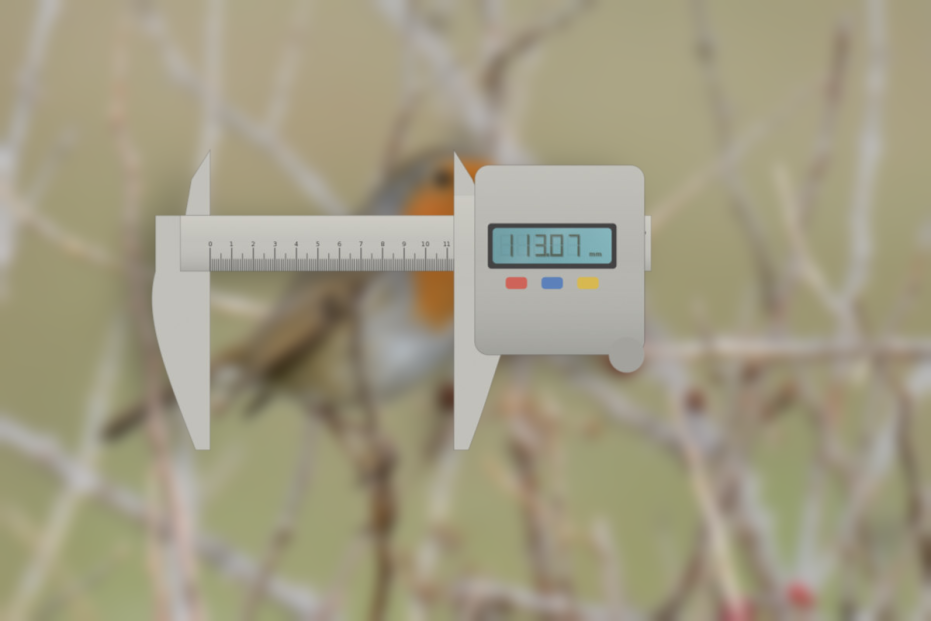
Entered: 113.07 mm
